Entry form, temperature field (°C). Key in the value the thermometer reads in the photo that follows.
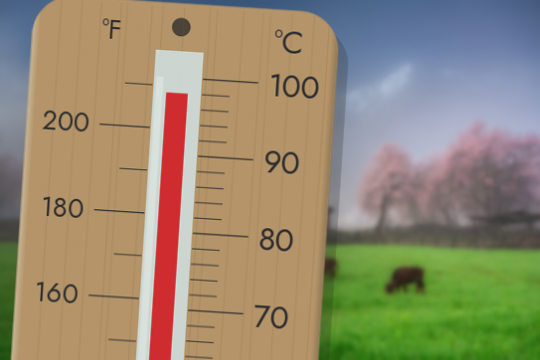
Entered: 98 °C
